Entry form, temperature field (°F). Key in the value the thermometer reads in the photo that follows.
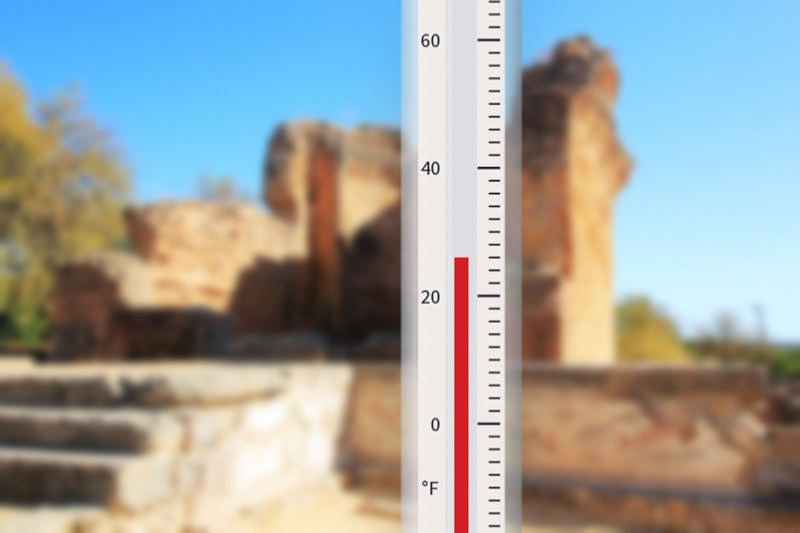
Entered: 26 °F
